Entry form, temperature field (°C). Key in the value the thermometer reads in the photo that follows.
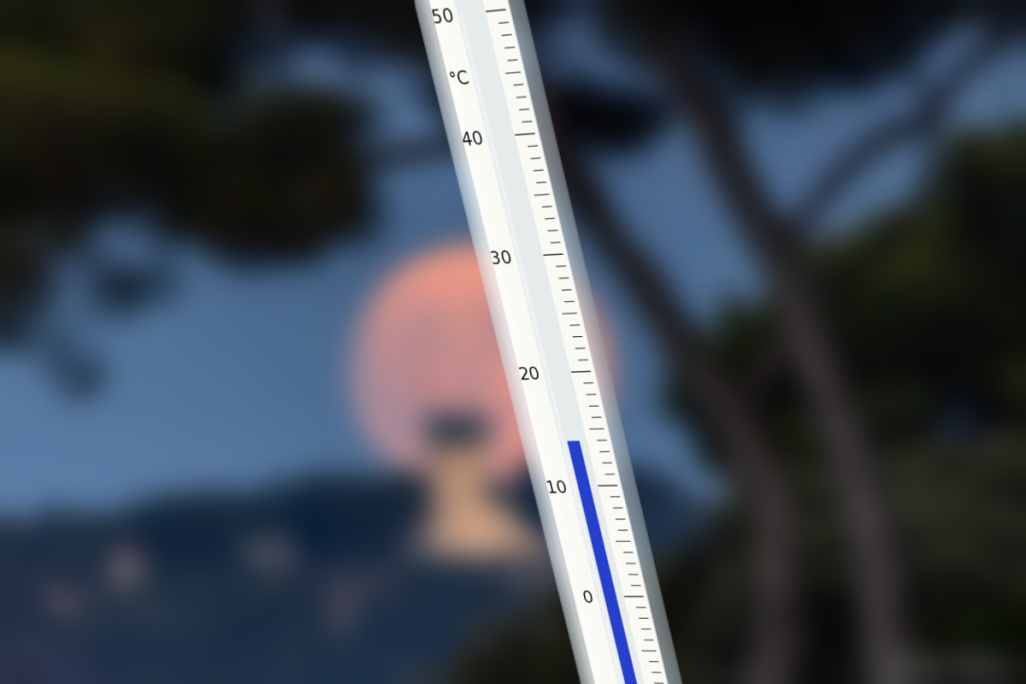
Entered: 14 °C
